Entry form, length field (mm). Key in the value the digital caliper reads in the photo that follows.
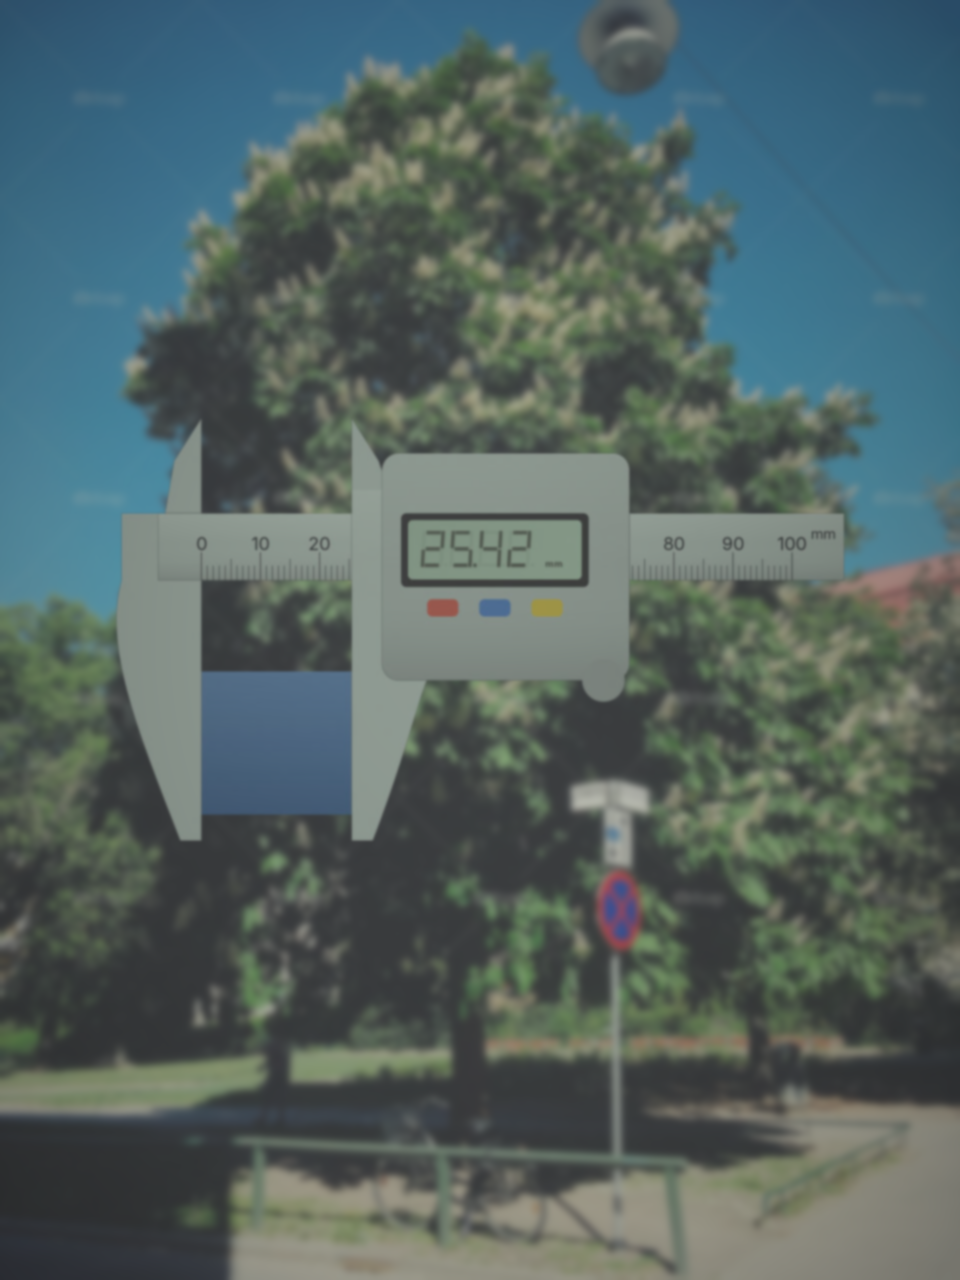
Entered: 25.42 mm
